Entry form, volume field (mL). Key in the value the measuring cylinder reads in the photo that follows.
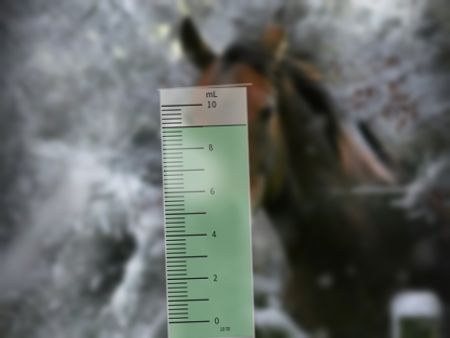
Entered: 9 mL
